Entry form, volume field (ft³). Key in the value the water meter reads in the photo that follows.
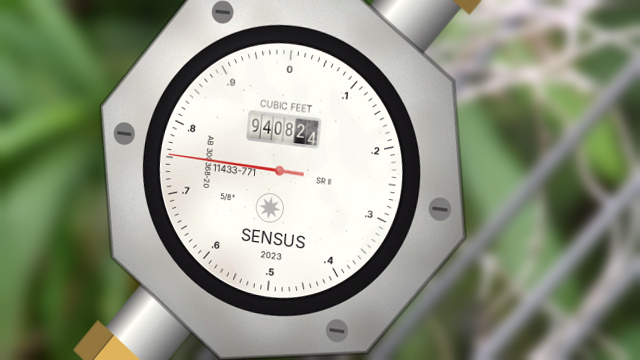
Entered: 940823.75 ft³
